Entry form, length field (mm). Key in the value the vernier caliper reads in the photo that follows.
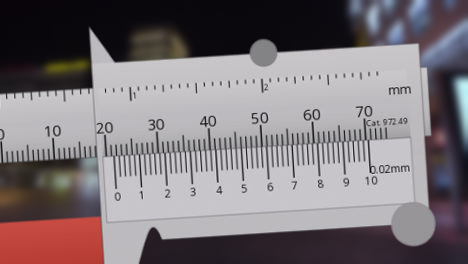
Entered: 21.5 mm
